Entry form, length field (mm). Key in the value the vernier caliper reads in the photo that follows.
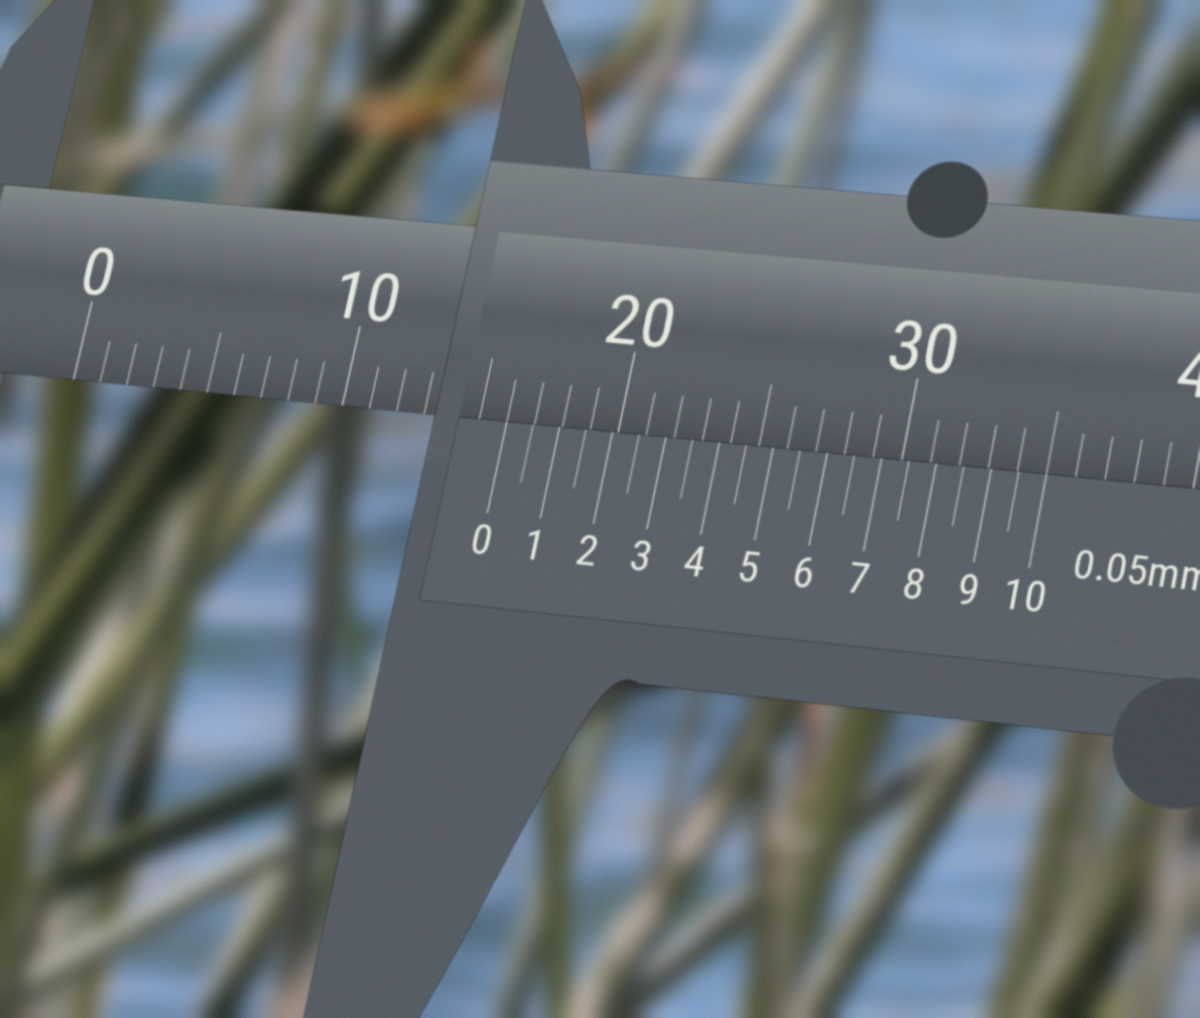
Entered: 16.0 mm
